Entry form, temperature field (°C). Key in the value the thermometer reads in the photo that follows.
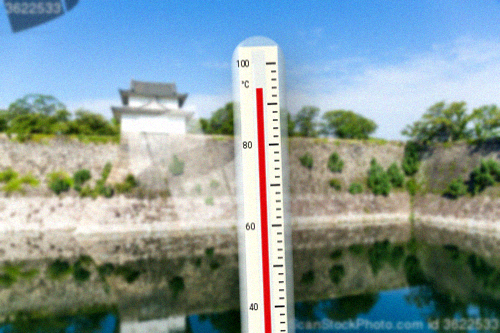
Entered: 94 °C
